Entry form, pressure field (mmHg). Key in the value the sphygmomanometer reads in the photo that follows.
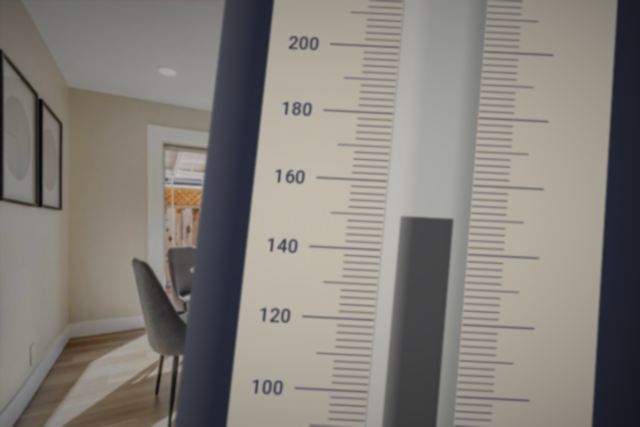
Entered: 150 mmHg
